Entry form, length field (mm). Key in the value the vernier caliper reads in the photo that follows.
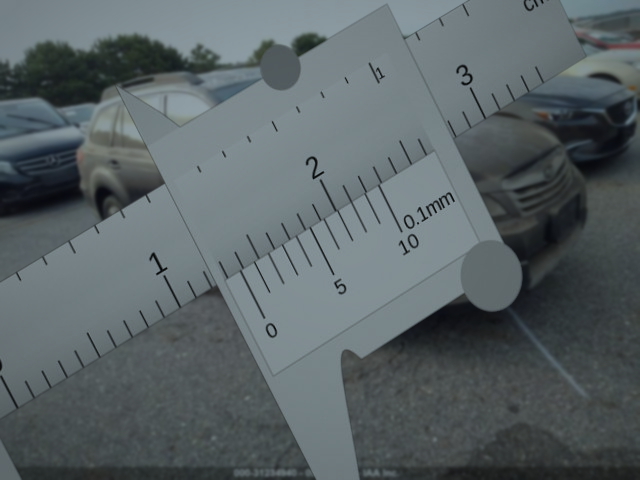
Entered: 13.8 mm
